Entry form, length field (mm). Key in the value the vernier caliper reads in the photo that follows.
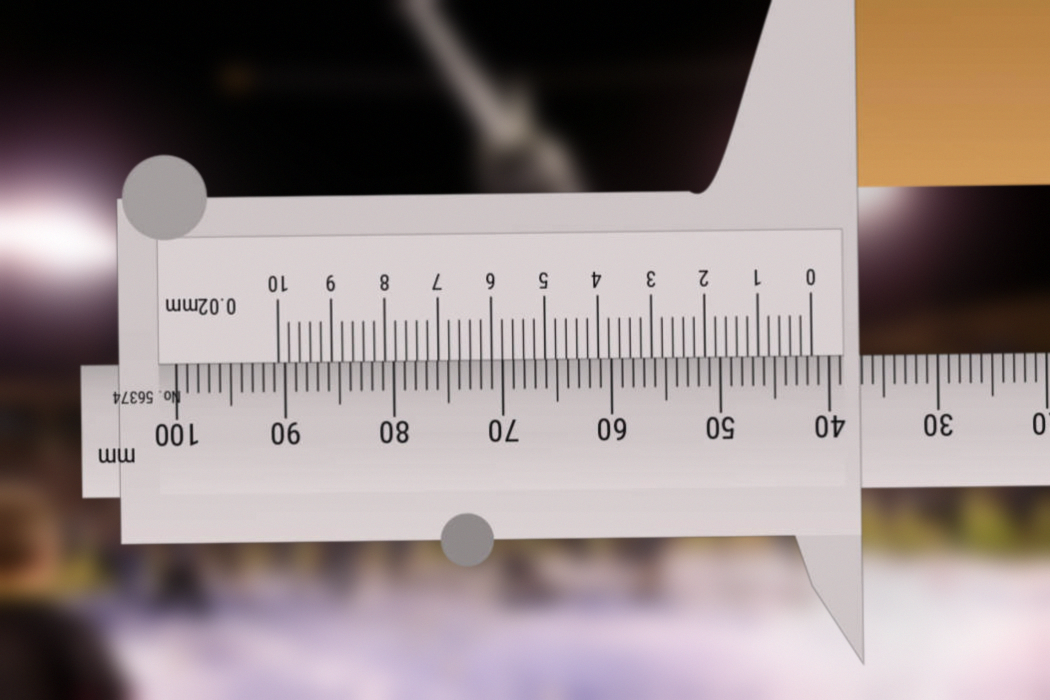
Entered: 41.6 mm
